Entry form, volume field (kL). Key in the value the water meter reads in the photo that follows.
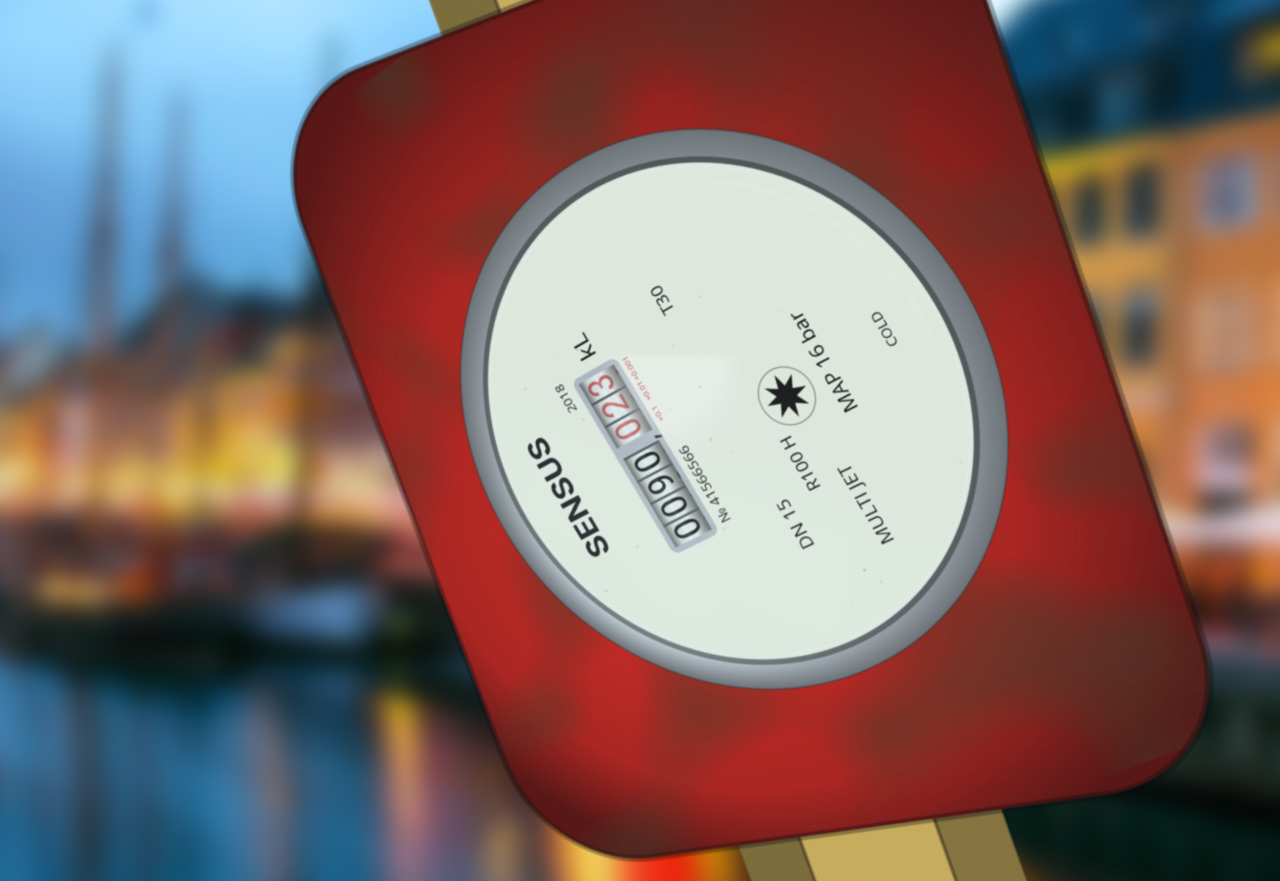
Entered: 90.023 kL
